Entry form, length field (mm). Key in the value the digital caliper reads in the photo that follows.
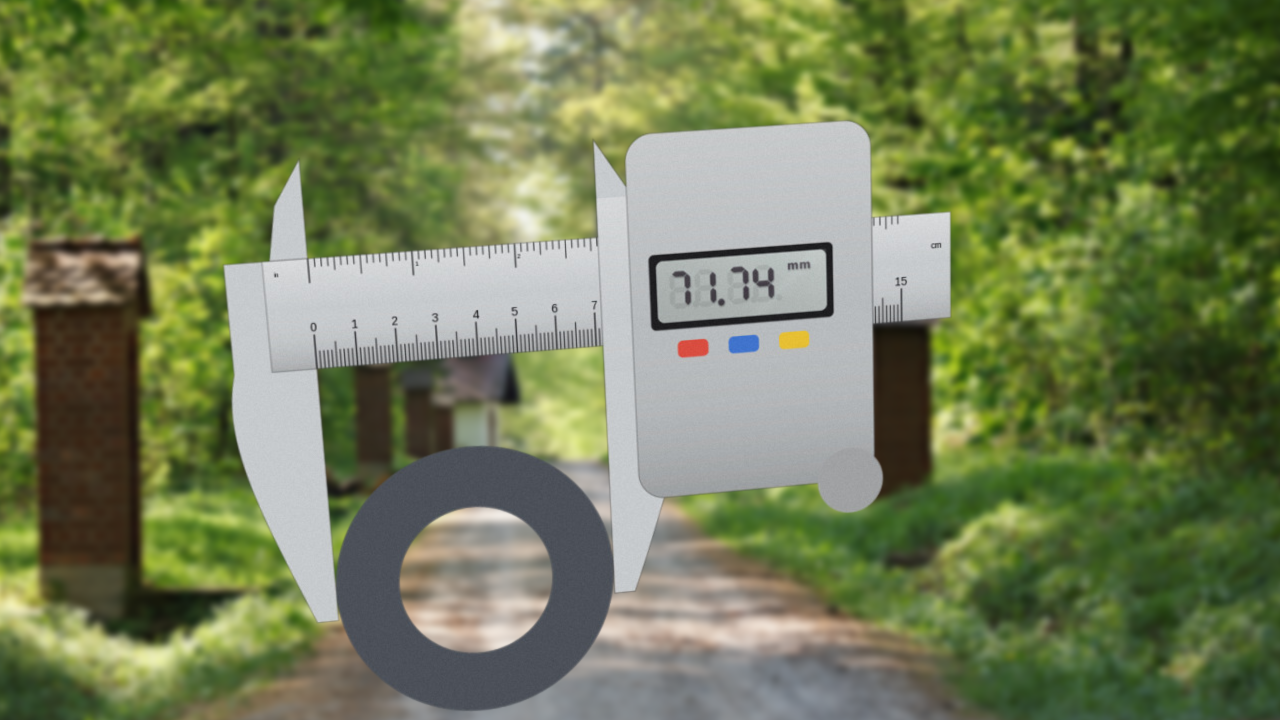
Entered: 71.74 mm
